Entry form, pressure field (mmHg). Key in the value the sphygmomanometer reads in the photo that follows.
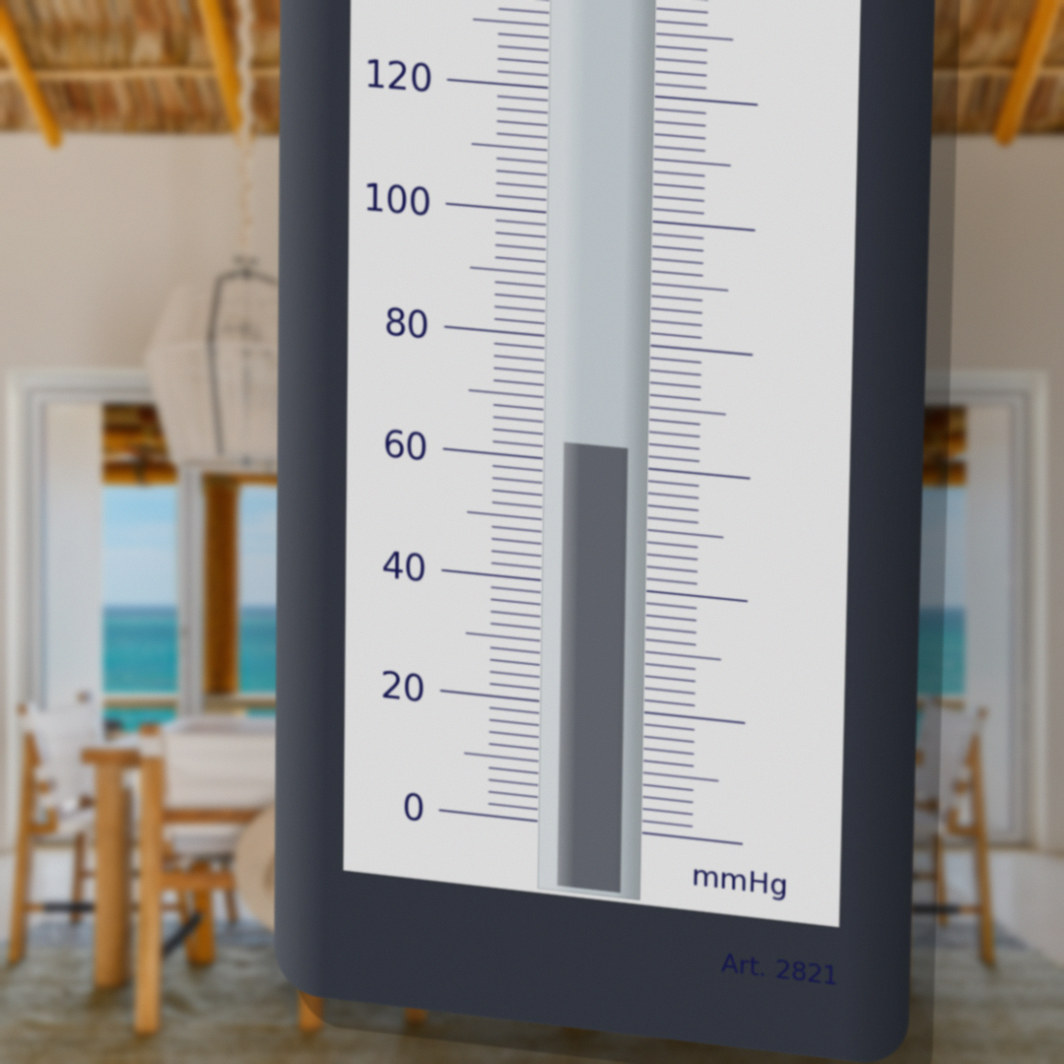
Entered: 63 mmHg
